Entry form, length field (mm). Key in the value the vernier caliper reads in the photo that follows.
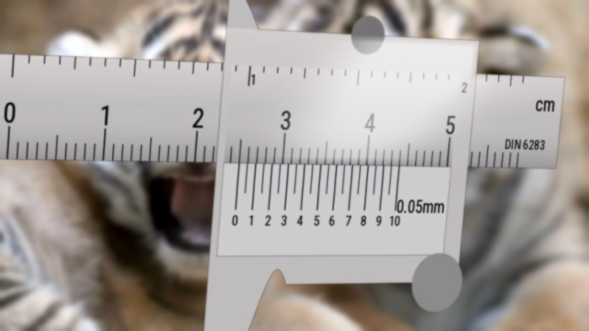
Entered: 25.0 mm
